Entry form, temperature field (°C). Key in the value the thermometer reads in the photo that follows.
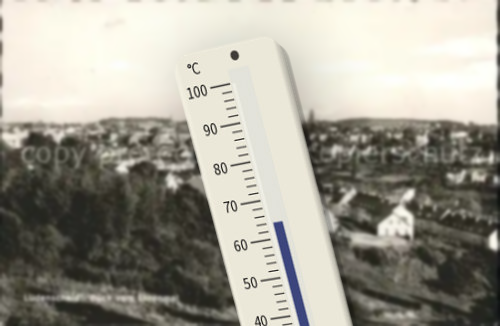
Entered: 64 °C
